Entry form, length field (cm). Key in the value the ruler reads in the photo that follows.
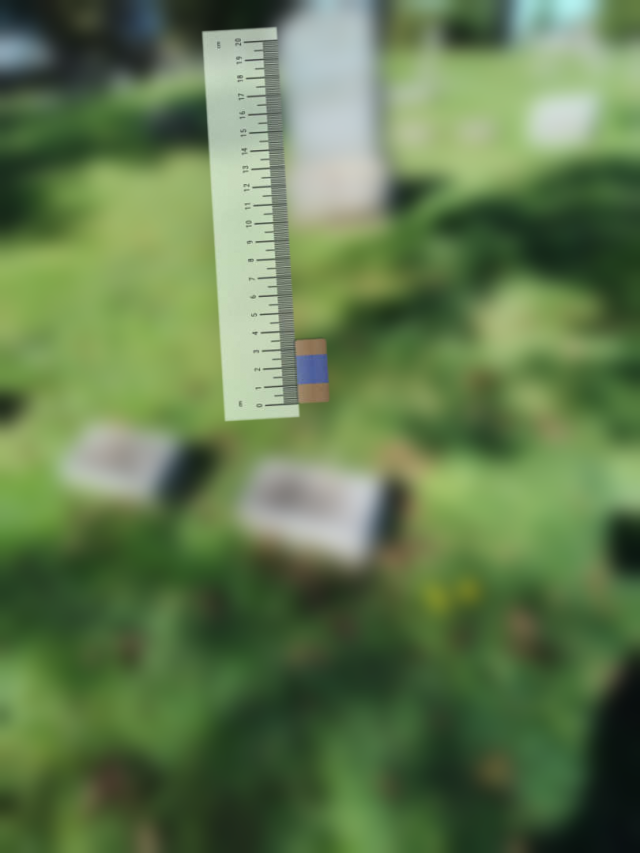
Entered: 3.5 cm
